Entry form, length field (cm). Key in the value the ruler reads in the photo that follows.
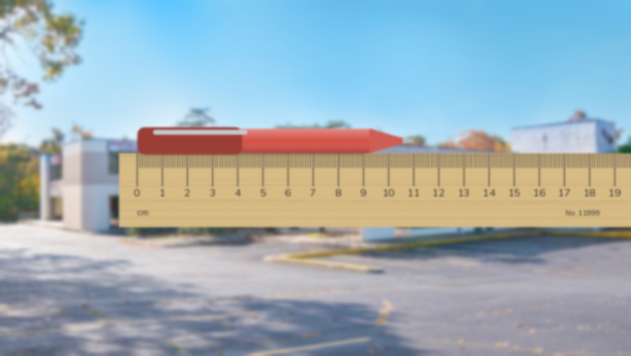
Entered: 11 cm
